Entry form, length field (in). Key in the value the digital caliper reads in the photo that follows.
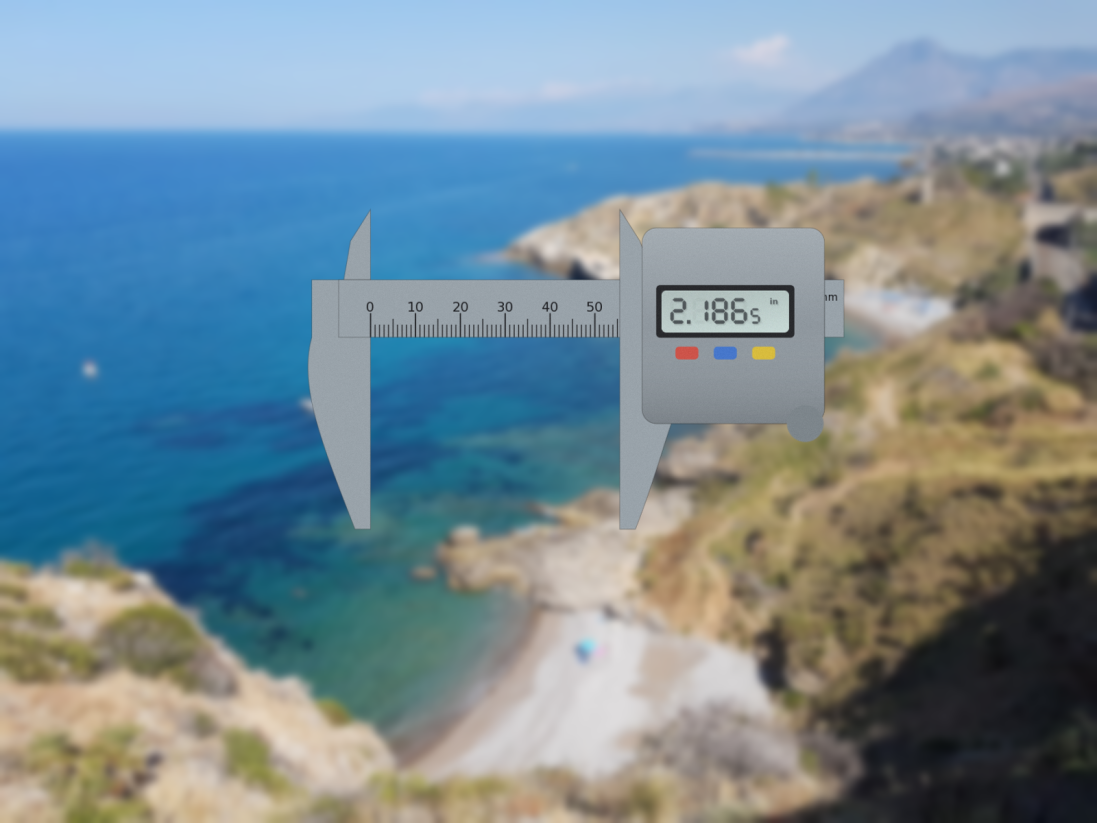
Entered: 2.1865 in
